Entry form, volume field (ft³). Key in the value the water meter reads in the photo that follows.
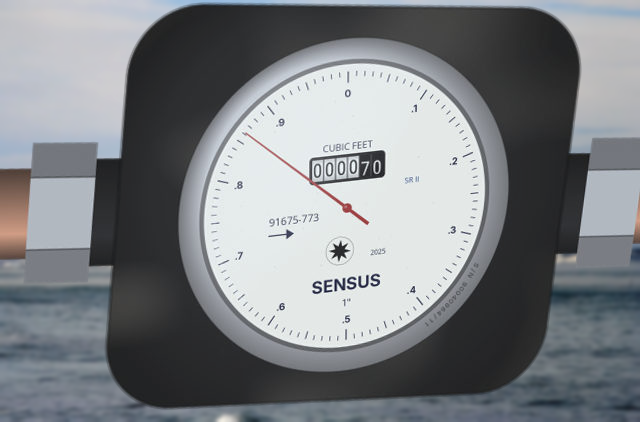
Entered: 69.86 ft³
